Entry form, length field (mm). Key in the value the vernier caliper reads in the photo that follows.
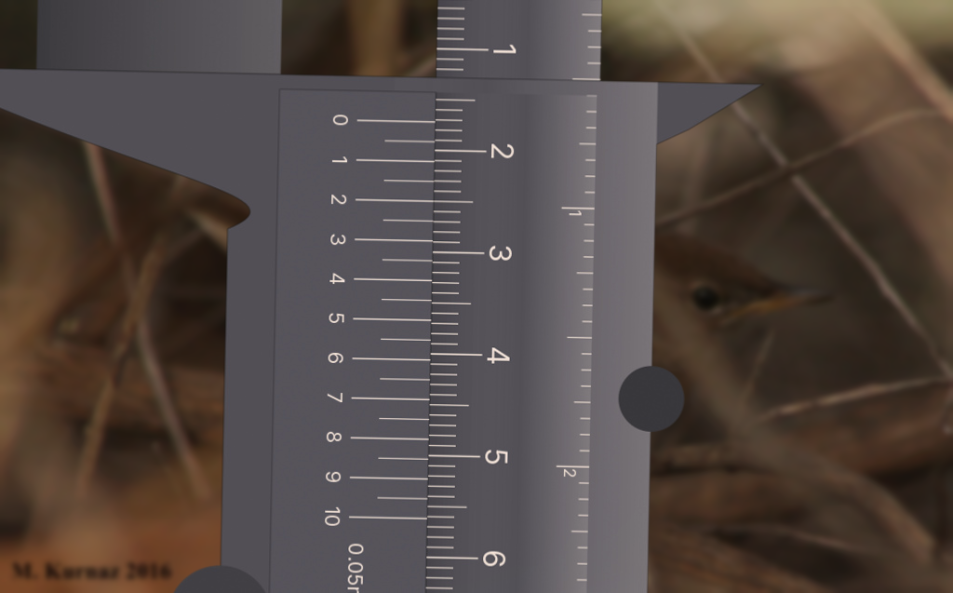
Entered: 17.2 mm
